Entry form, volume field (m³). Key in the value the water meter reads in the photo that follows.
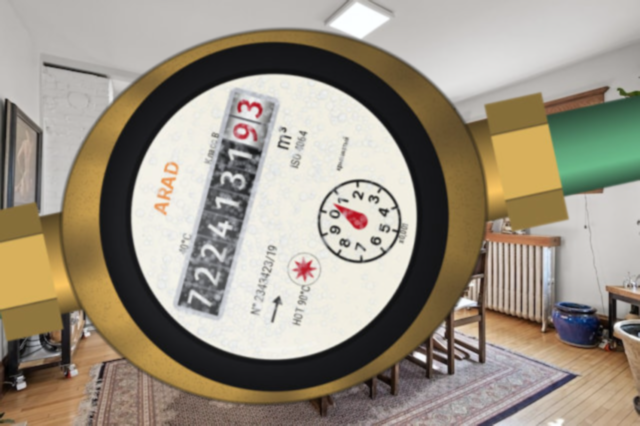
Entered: 7224131.930 m³
